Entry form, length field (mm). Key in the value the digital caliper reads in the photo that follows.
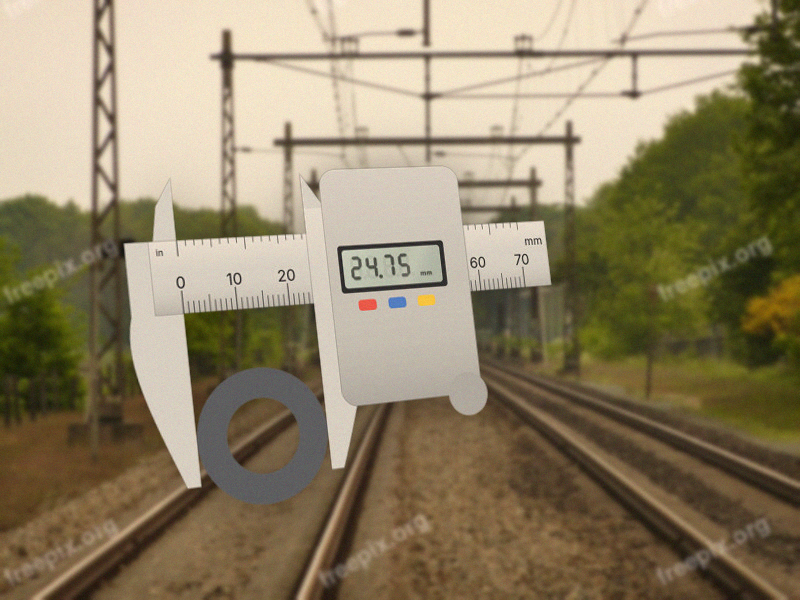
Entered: 24.75 mm
